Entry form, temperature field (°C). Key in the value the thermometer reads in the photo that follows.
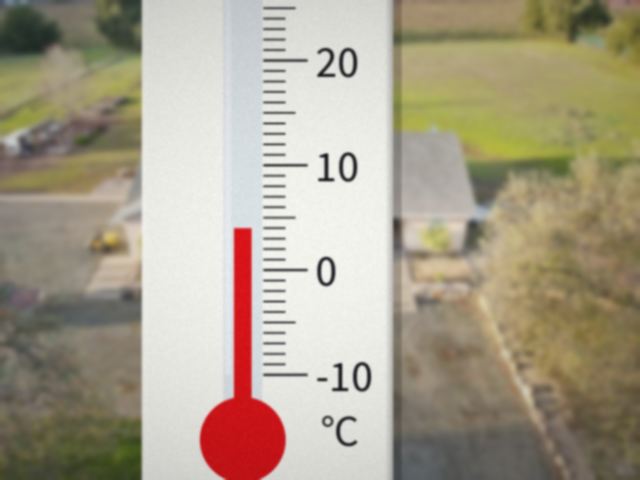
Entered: 4 °C
